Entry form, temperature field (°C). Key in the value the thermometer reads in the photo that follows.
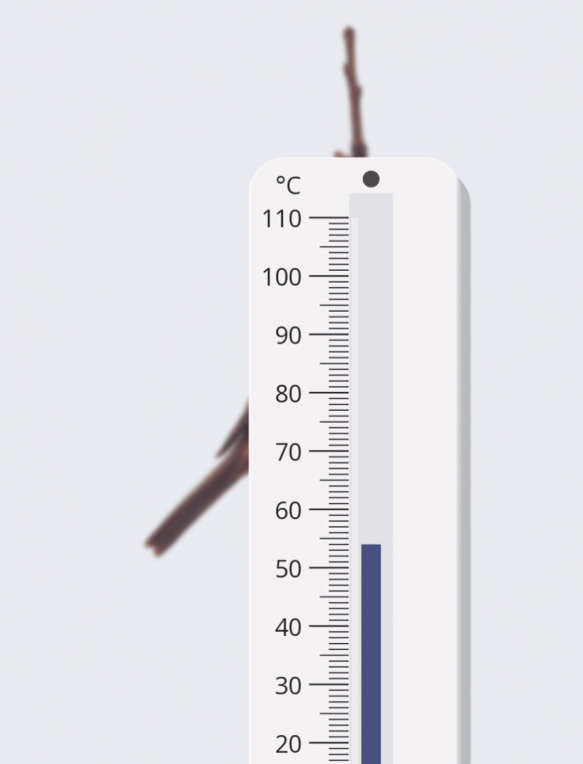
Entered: 54 °C
